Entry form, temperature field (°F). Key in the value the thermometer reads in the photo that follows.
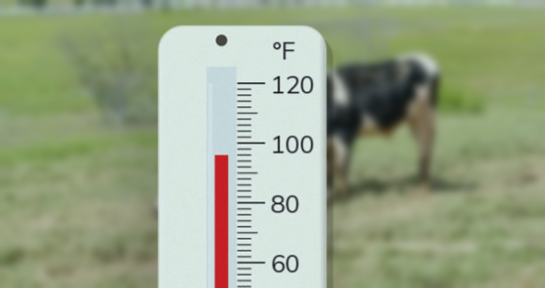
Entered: 96 °F
